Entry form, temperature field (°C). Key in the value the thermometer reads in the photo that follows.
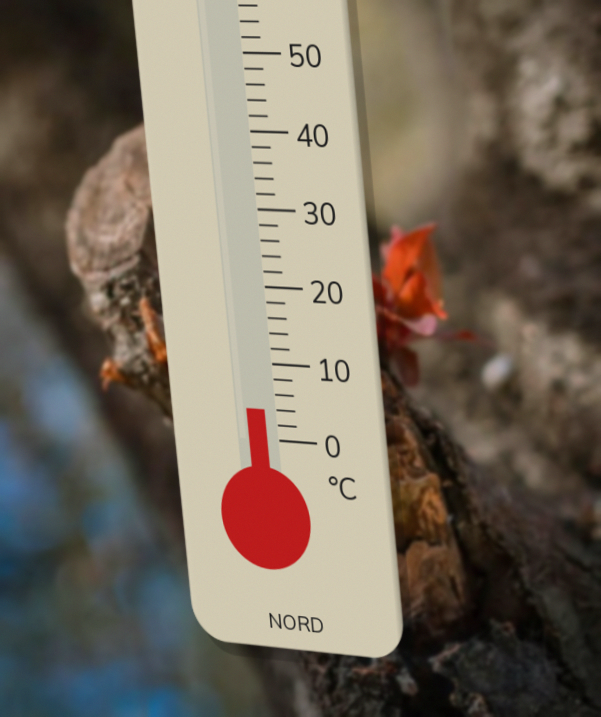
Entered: 4 °C
